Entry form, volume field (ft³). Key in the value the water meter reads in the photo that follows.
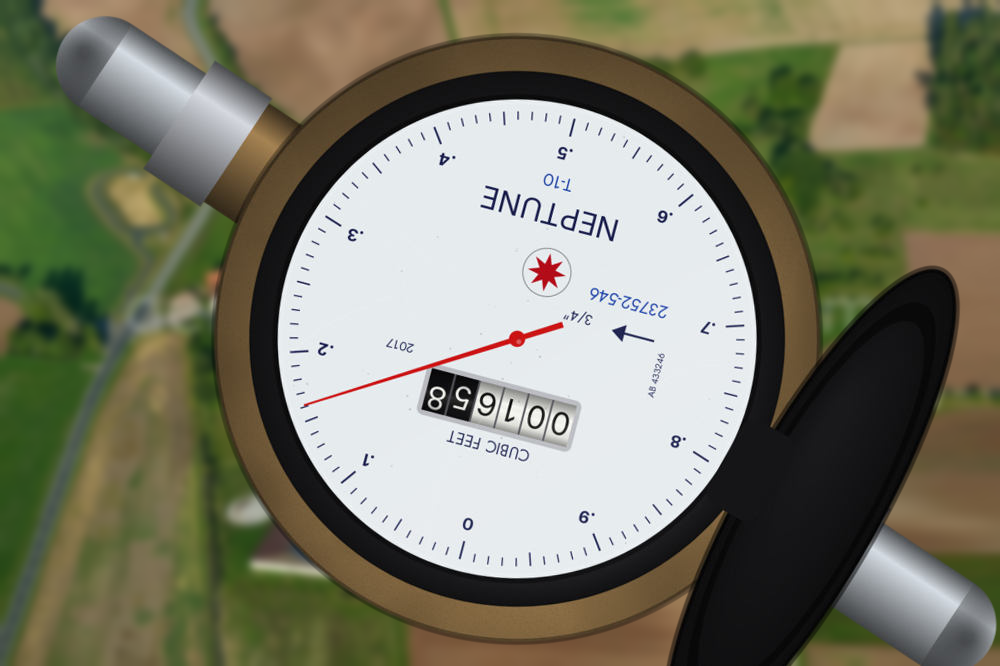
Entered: 1658.16 ft³
